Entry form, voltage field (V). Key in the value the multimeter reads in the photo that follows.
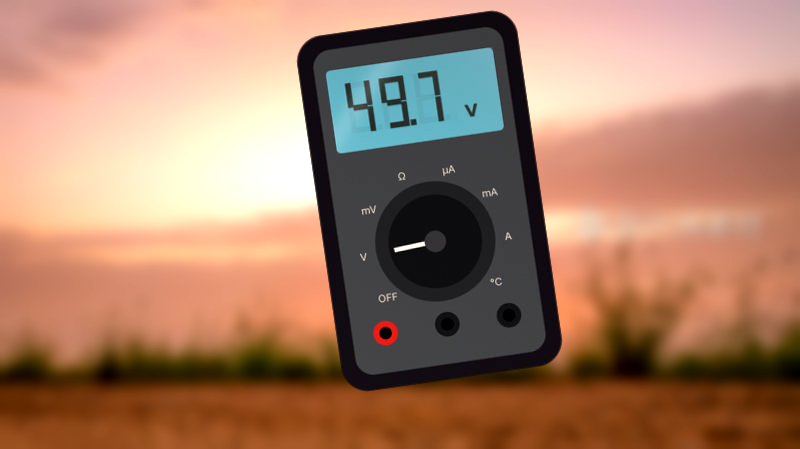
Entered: 49.7 V
